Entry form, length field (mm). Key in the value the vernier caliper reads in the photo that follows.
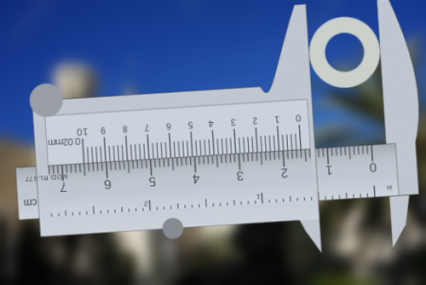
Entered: 16.0 mm
